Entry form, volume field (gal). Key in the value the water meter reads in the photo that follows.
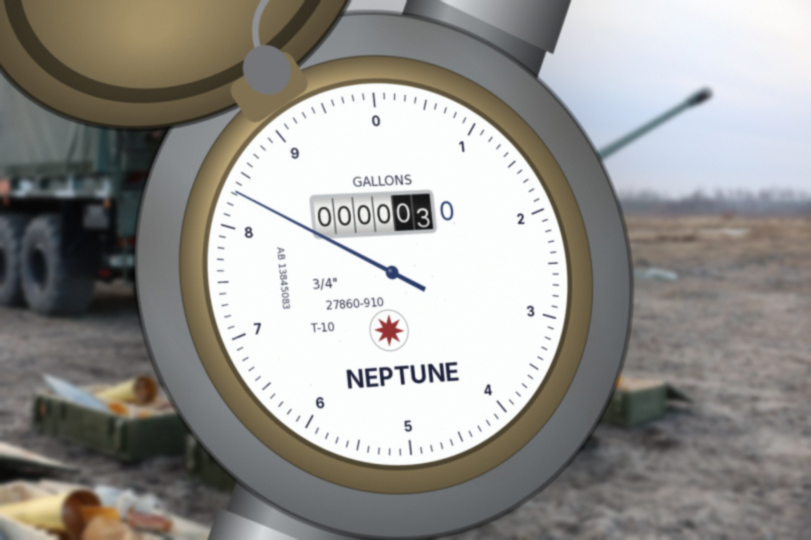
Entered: 28.3 gal
